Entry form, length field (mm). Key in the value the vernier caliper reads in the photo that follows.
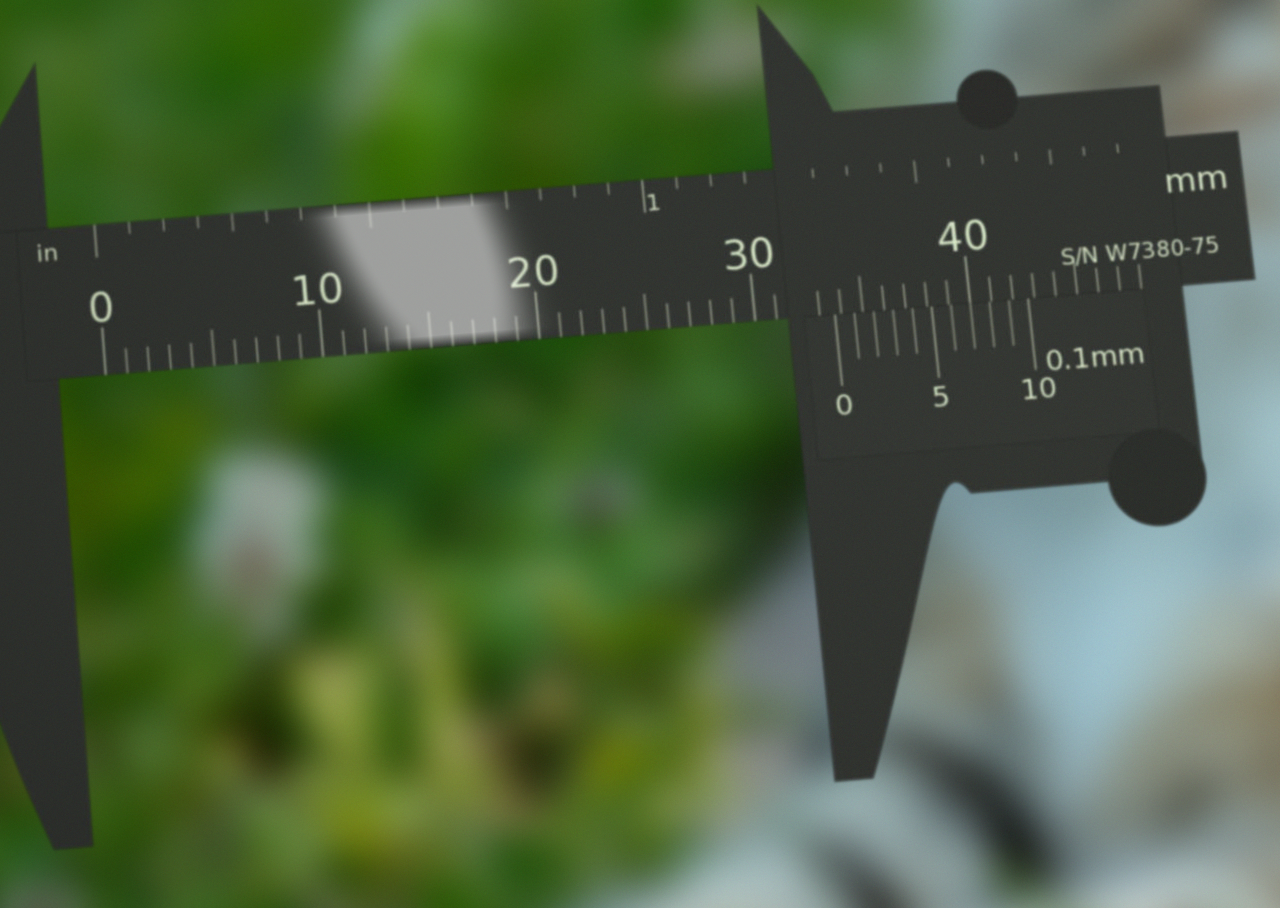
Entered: 33.7 mm
